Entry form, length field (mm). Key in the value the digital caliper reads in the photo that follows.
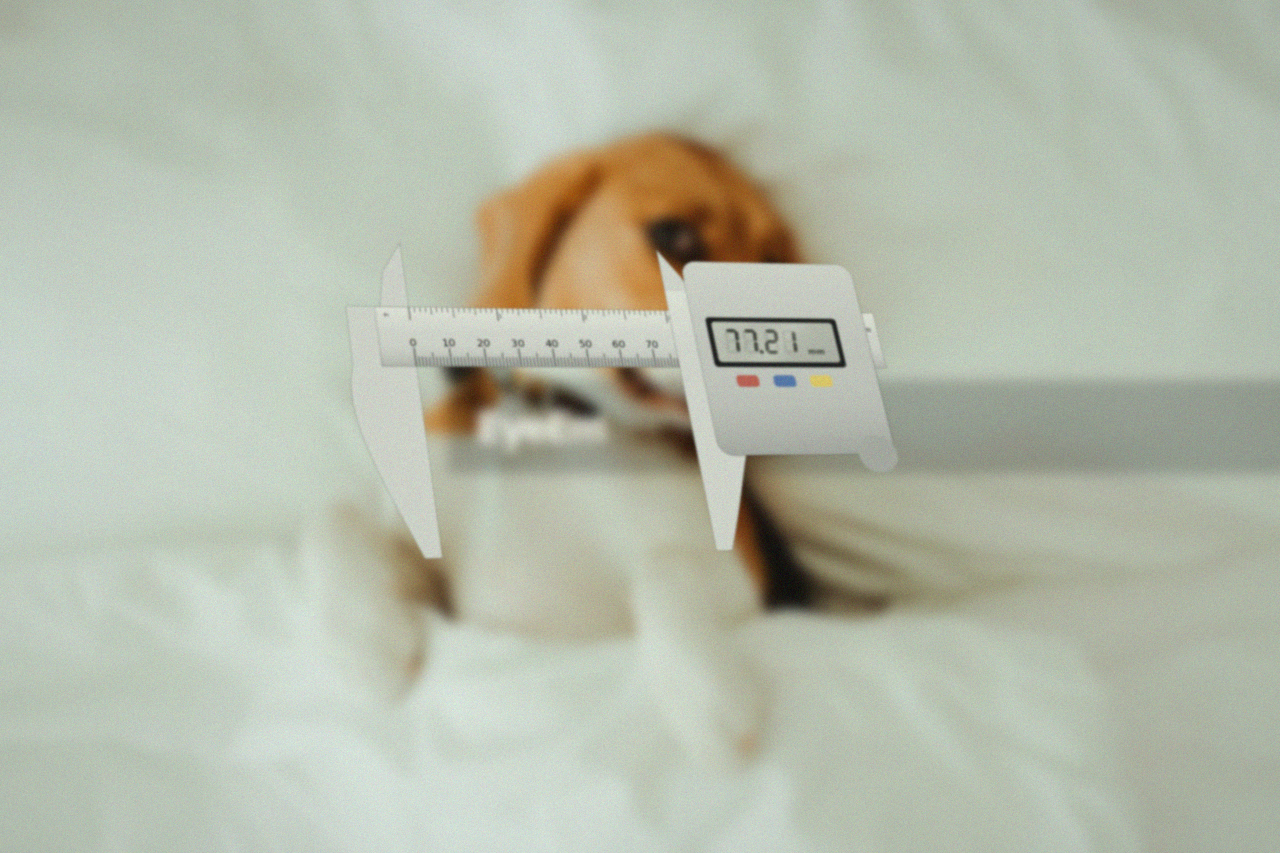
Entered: 77.21 mm
